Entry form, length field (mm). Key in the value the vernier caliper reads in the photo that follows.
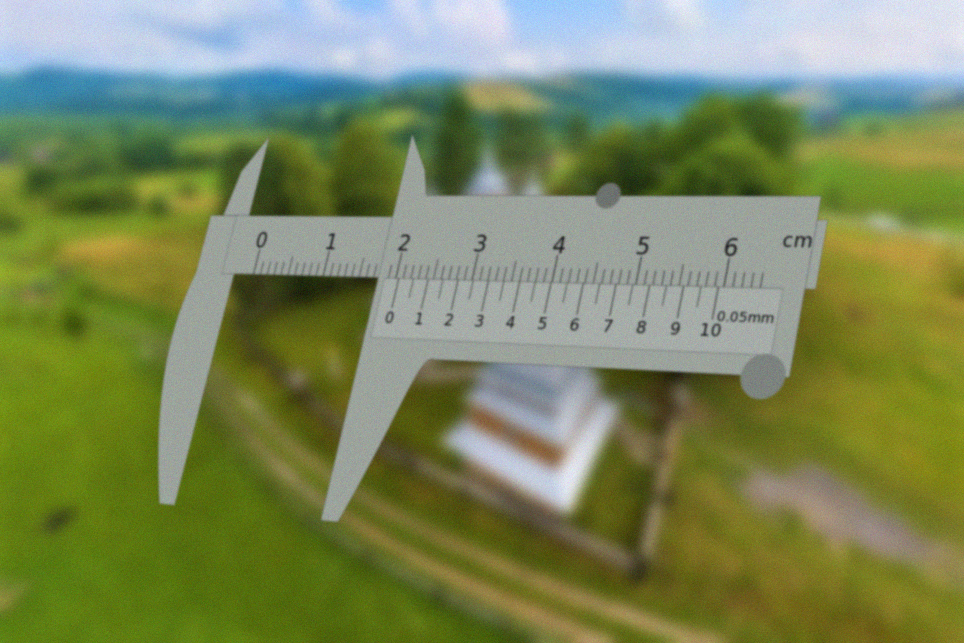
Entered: 20.4 mm
